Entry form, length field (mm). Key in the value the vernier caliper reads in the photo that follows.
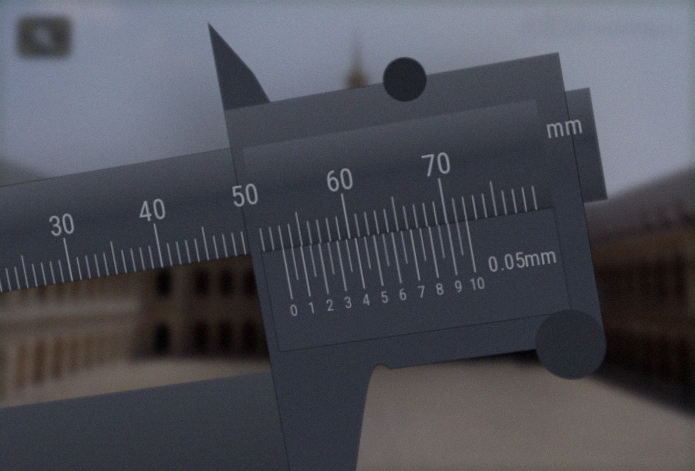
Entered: 53.0 mm
